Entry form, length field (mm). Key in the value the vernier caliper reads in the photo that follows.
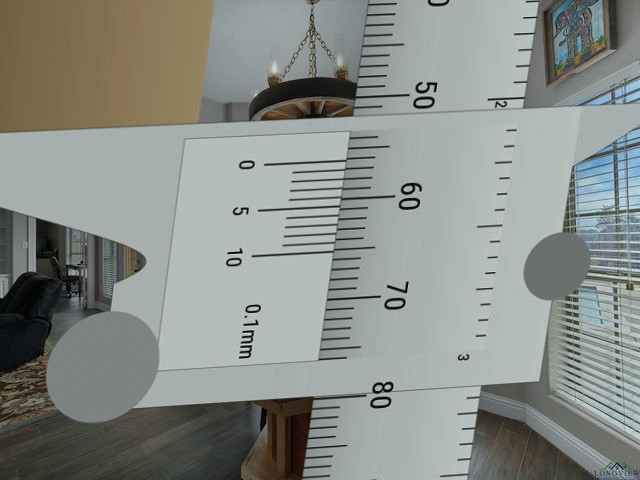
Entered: 56.2 mm
